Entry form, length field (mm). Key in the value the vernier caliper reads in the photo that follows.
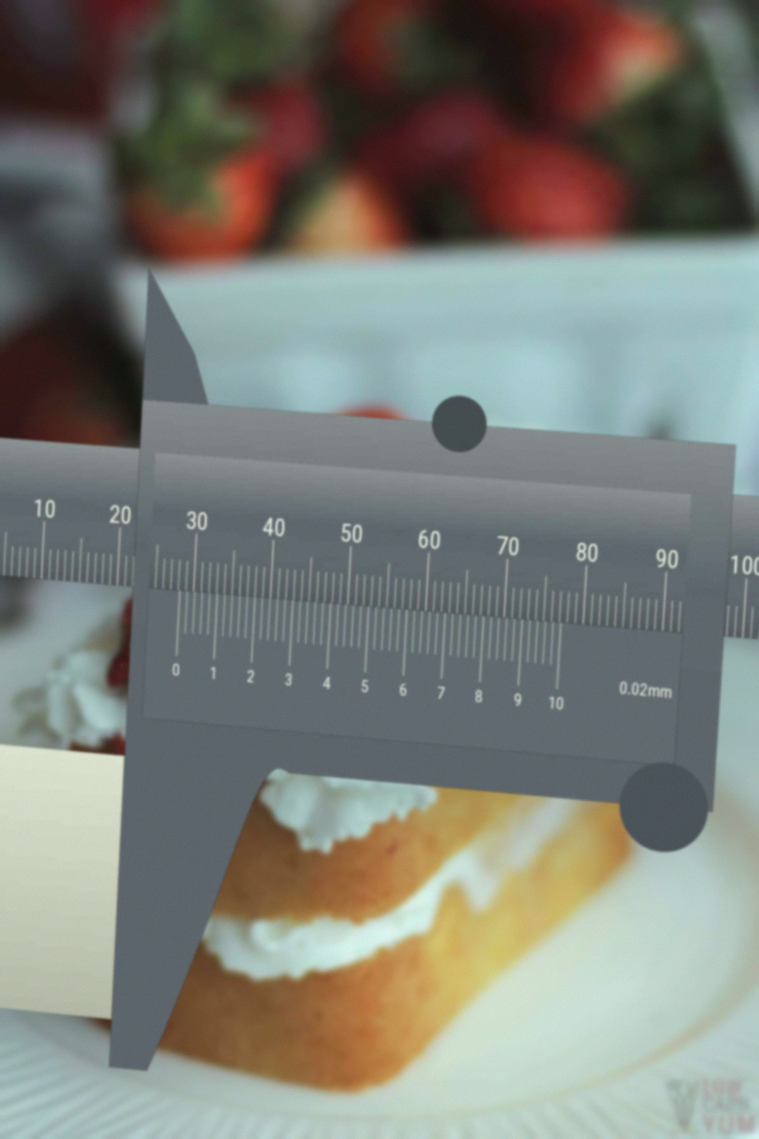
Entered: 28.2 mm
